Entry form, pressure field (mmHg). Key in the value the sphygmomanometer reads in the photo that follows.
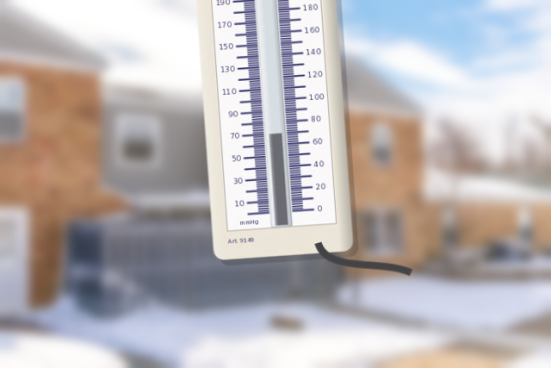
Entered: 70 mmHg
